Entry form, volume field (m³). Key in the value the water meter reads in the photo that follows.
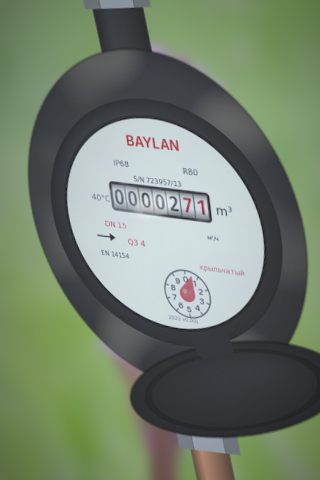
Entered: 2.710 m³
